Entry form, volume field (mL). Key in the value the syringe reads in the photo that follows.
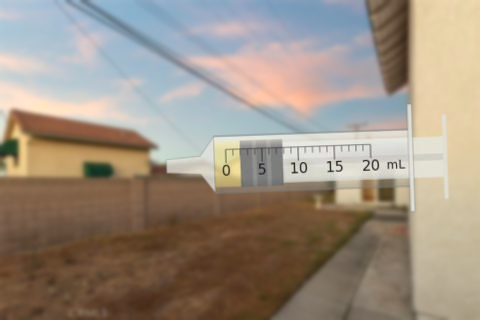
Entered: 2 mL
